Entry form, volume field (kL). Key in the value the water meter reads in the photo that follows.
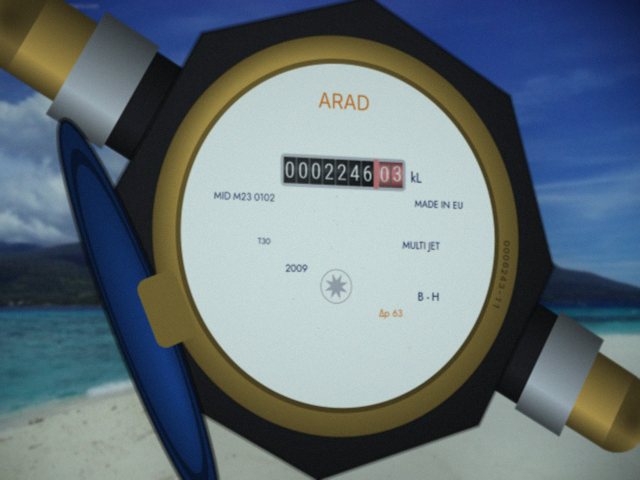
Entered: 2246.03 kL
